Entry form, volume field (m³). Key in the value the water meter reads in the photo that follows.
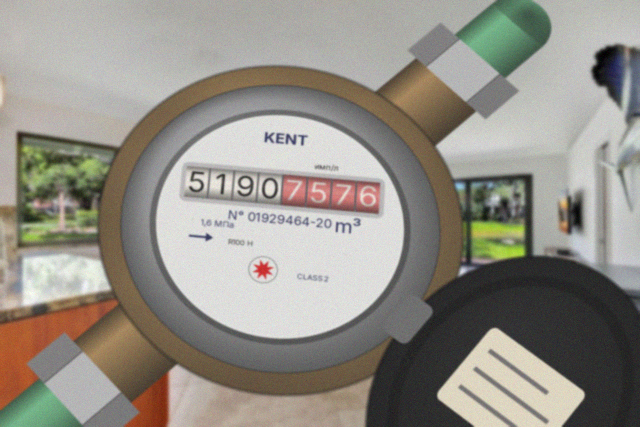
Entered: 5190.7576 m³
